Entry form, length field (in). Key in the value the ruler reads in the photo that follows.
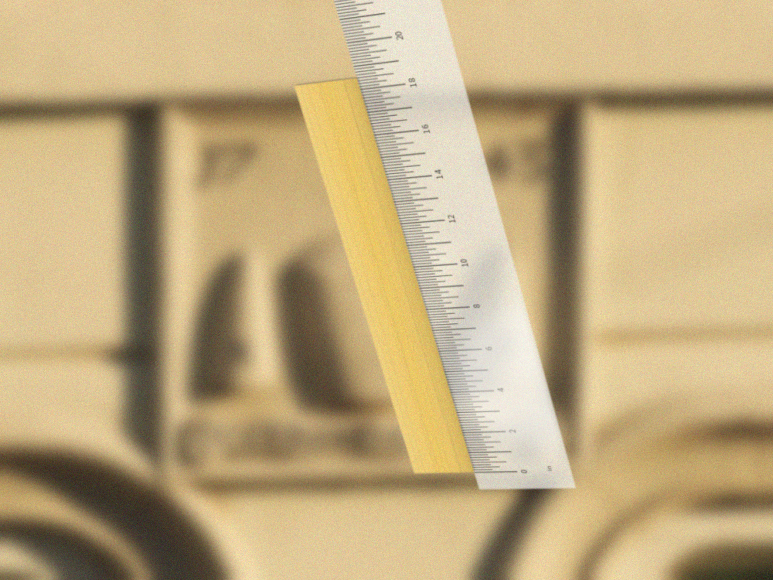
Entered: 18.5 in
